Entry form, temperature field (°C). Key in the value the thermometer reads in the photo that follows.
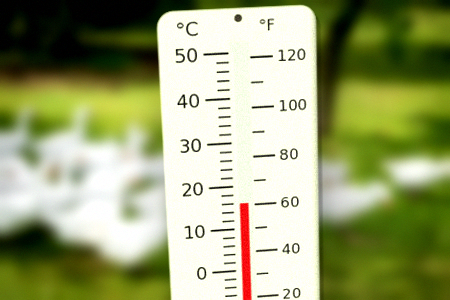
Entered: 16 °C
